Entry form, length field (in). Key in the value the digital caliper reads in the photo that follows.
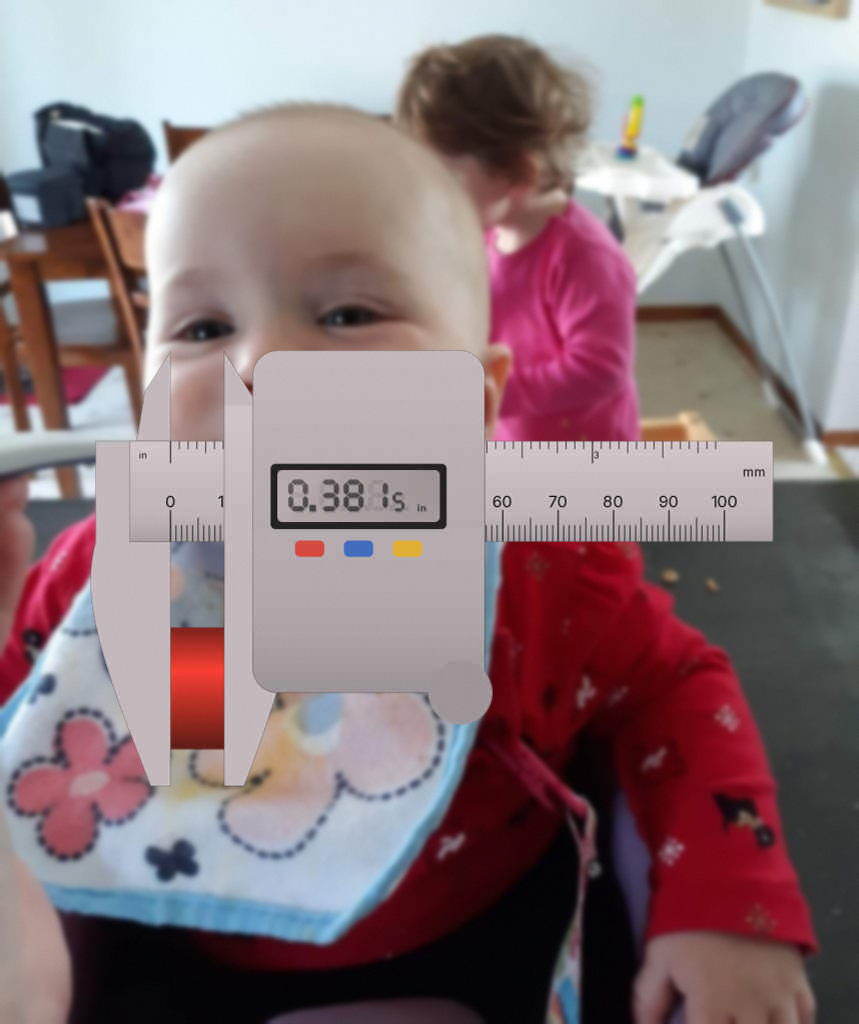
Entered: 0.3815 in
